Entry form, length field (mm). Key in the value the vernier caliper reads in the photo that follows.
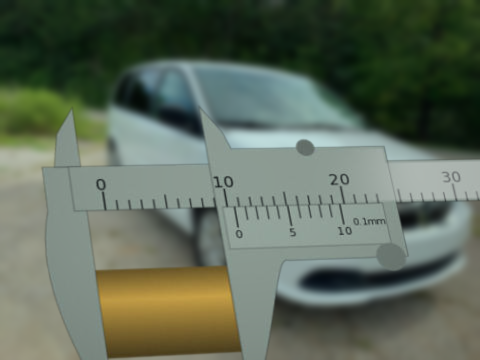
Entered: 10.6 mm
